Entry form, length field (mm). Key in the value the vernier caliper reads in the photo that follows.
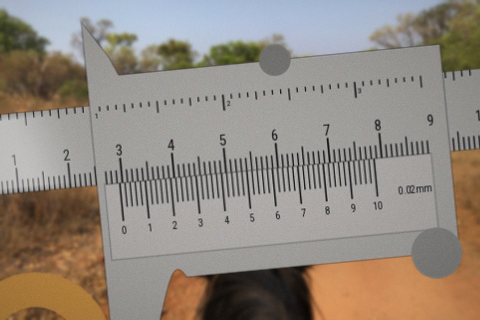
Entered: 29.5 mm
